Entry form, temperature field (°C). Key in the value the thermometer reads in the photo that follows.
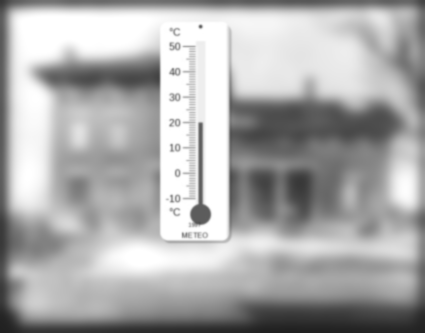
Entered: 20 °C
